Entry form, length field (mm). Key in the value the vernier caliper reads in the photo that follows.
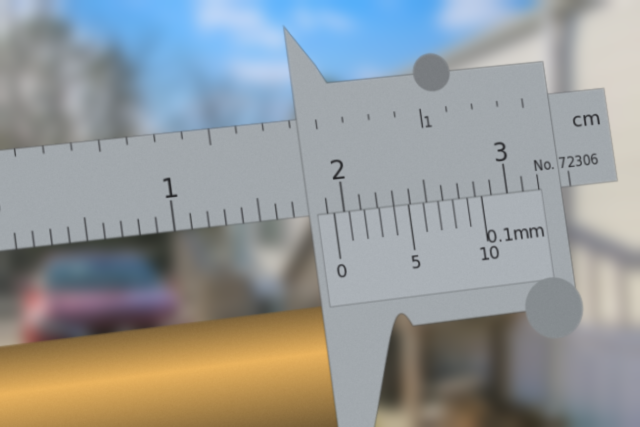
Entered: 19.4 mm
